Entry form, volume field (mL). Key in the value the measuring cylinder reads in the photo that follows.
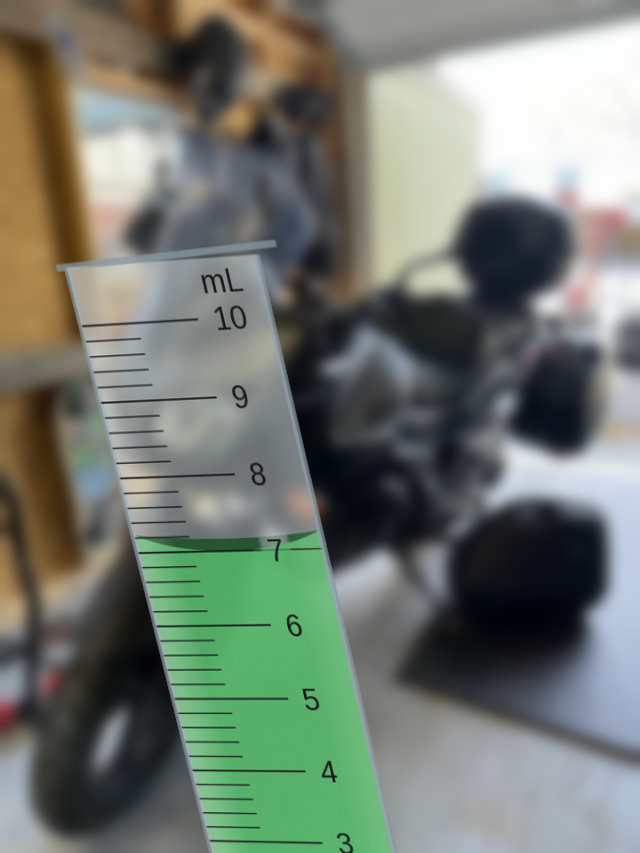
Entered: 7 mL
